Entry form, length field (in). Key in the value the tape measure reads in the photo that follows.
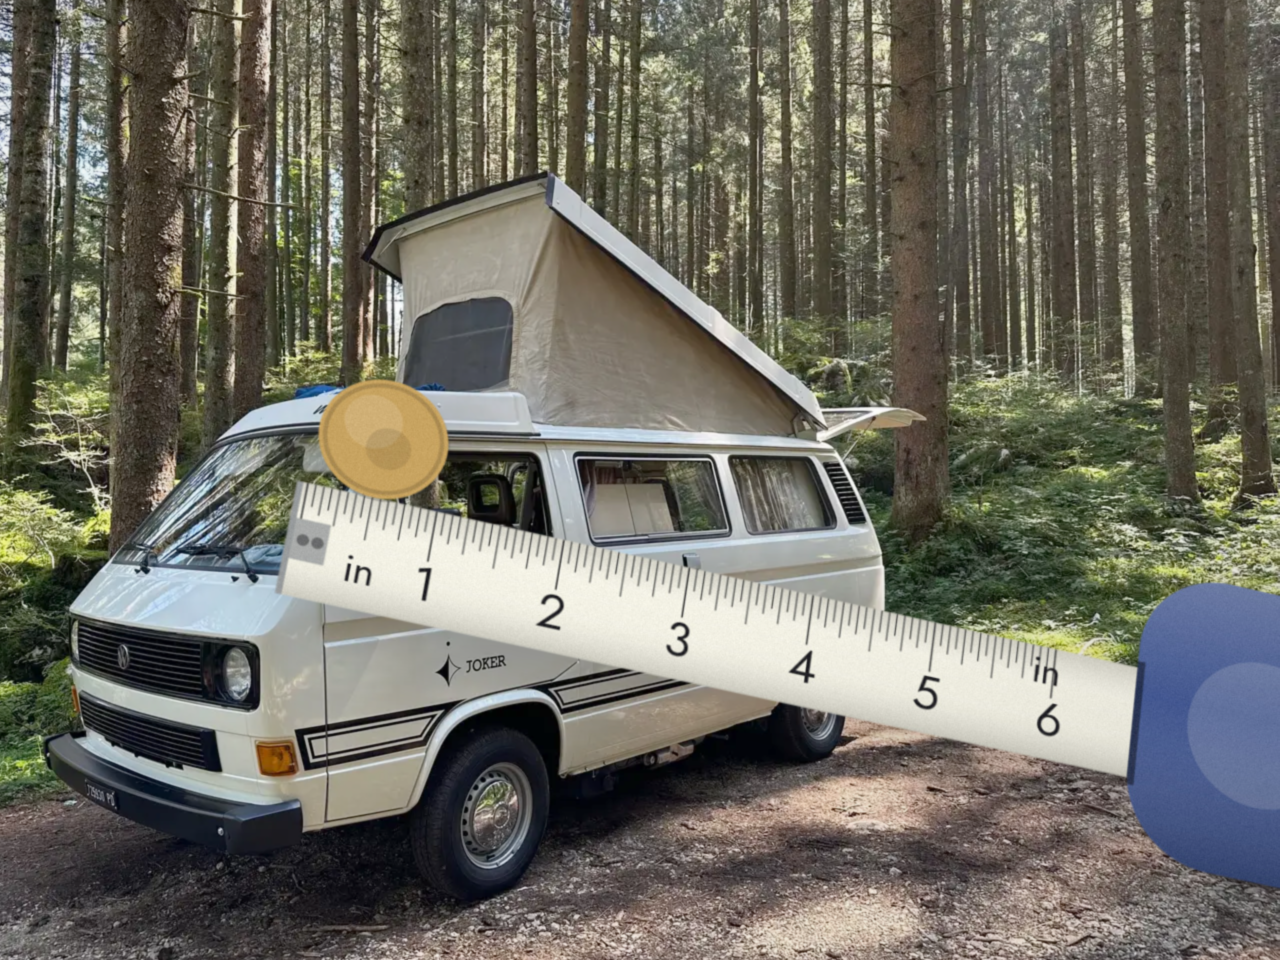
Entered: 1 in
